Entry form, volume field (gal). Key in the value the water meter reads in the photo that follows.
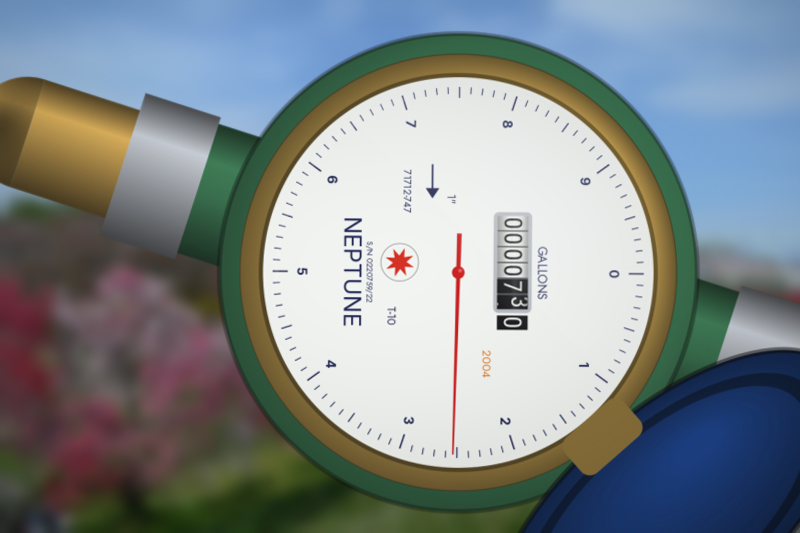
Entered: 732.5 gal
